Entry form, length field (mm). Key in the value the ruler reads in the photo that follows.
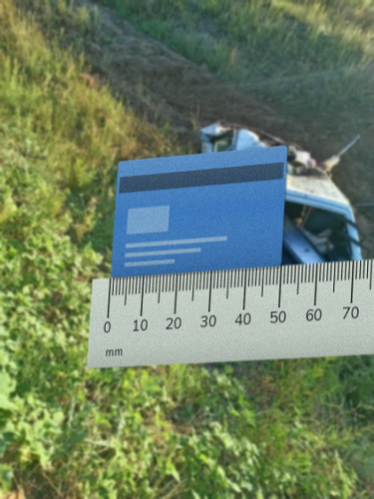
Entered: 50 mm
